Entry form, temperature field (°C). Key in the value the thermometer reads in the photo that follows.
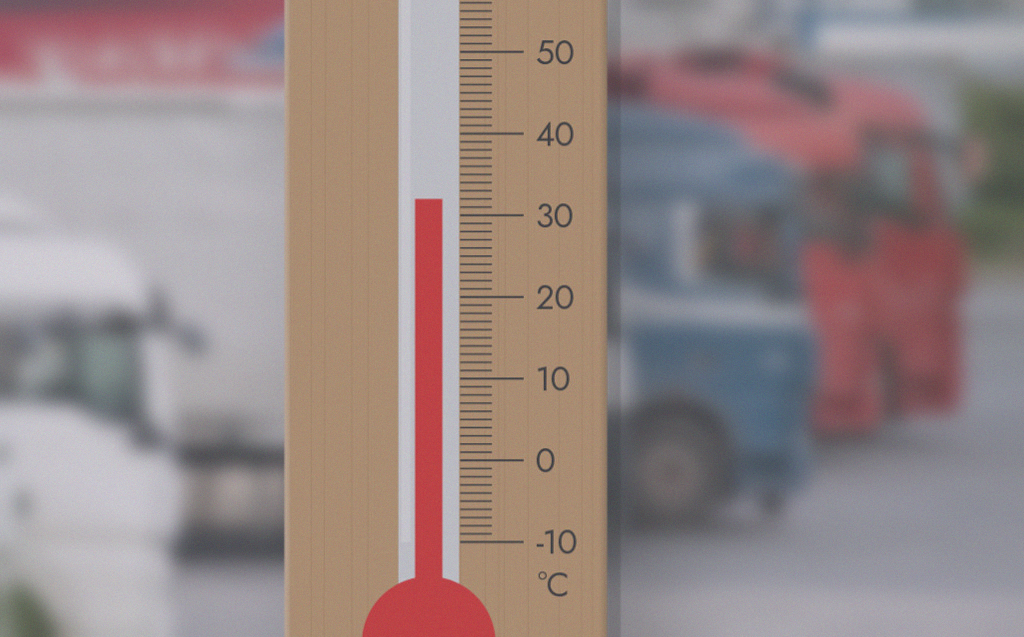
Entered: 32 °C
